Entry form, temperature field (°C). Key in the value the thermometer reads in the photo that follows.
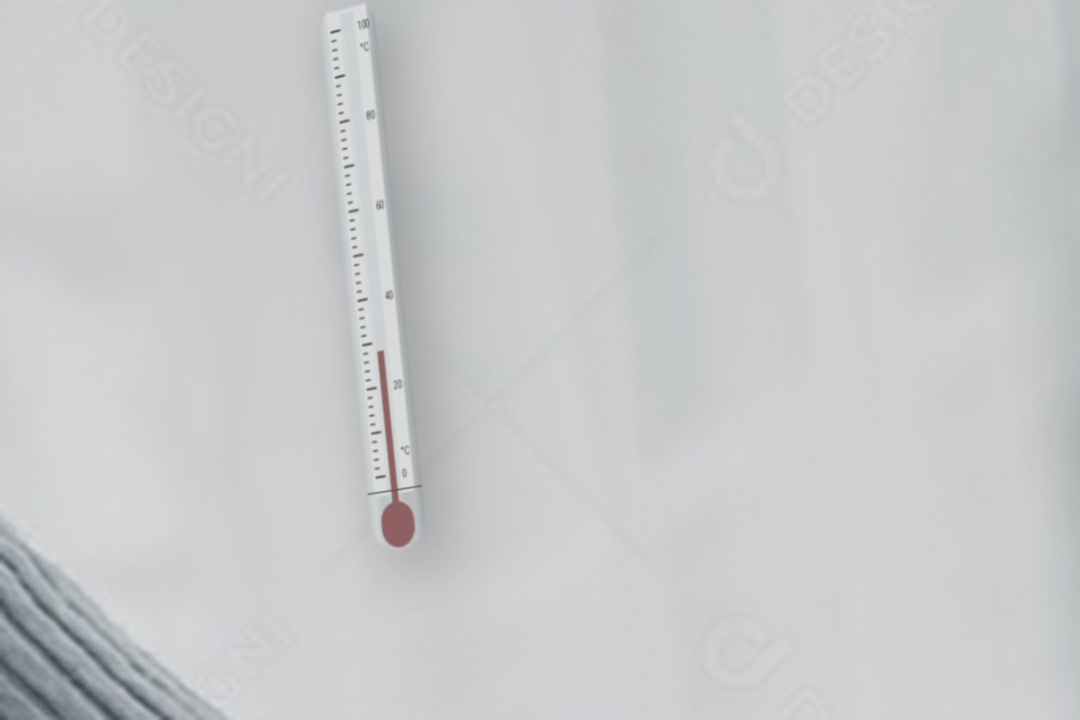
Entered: 28 °C
